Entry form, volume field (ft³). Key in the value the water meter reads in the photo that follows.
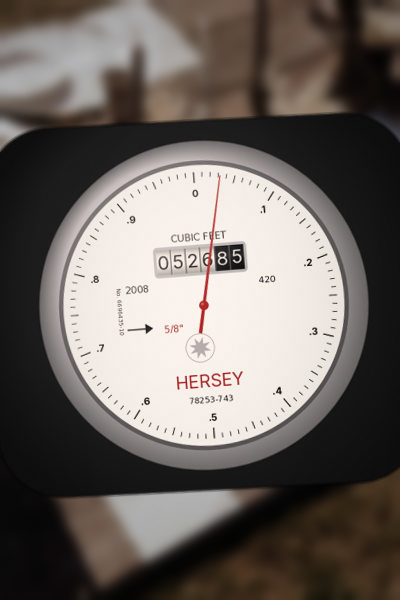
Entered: 52685.03 ft³
